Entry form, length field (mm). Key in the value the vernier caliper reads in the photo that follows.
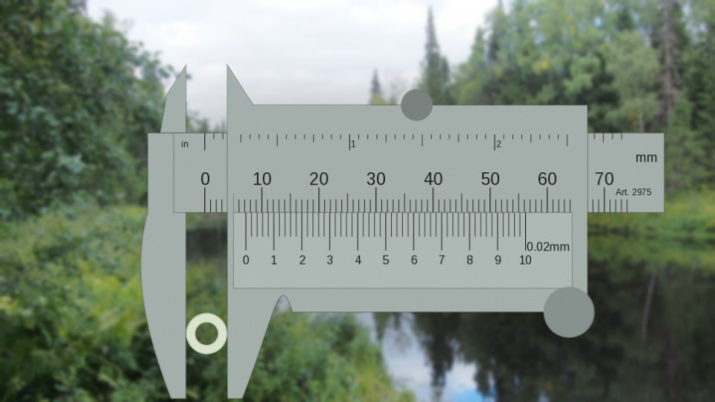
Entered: 7.2 mm
